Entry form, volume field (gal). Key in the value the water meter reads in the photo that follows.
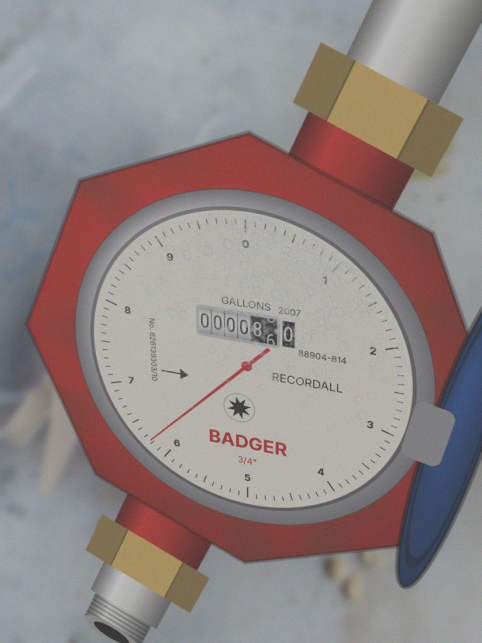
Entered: 856.2 gal
